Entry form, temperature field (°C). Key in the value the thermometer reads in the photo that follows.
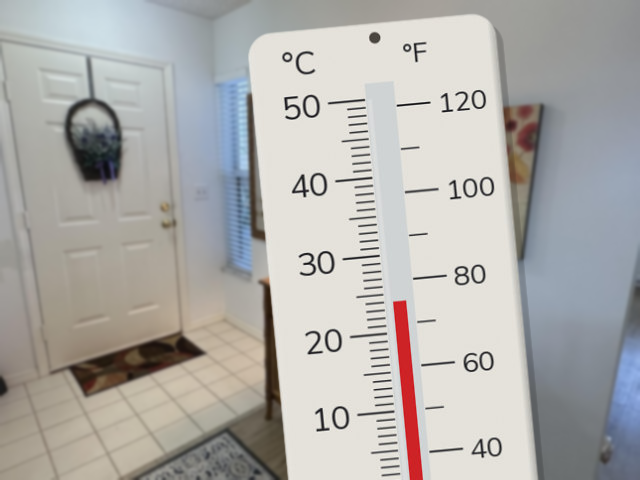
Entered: 24 °C
